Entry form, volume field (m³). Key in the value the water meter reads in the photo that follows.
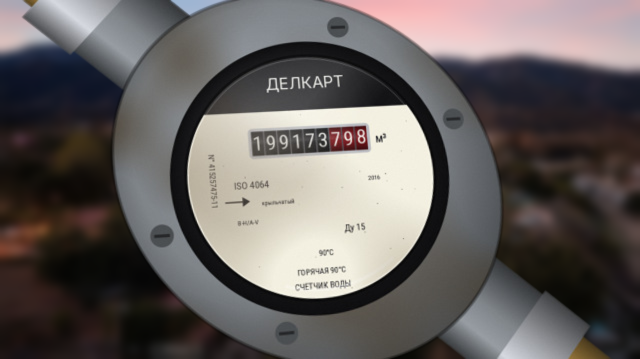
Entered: 199173.798 m³
